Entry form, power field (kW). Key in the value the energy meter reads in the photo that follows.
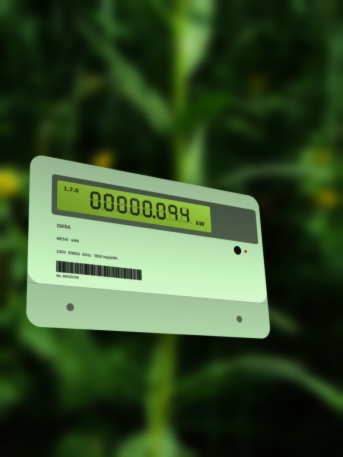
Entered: 0.094 kW
